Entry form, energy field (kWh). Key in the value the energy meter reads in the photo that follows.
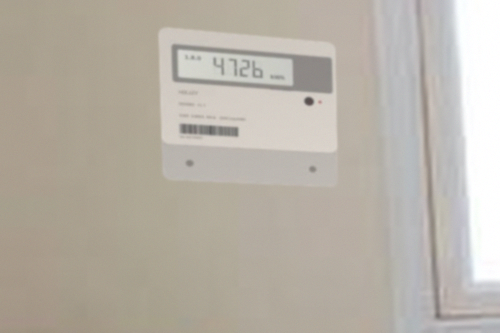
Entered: 4726 kWh
